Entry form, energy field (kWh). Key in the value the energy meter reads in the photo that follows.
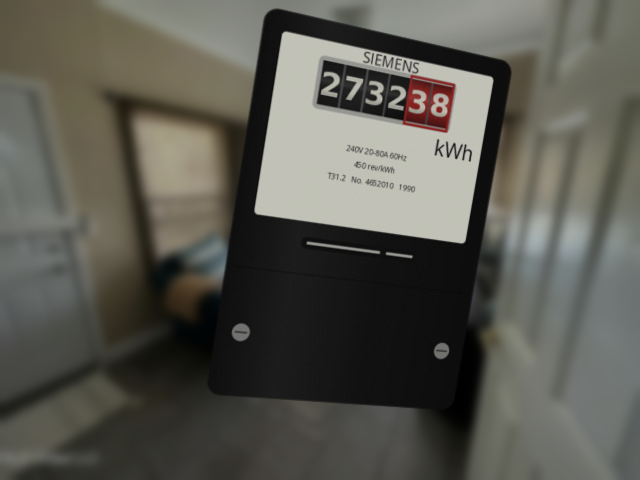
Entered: 2732.38 kWh
